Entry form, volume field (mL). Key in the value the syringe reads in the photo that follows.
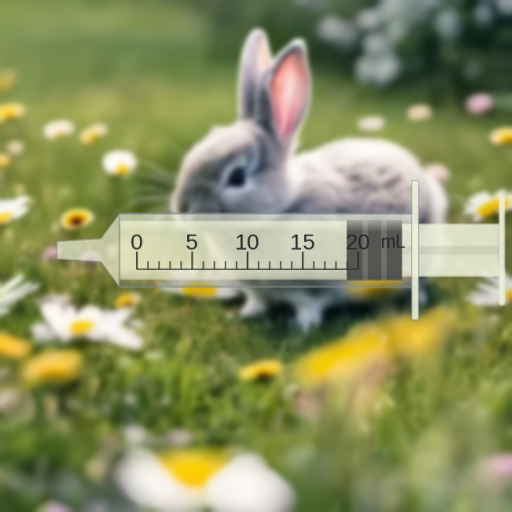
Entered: 19 mL
